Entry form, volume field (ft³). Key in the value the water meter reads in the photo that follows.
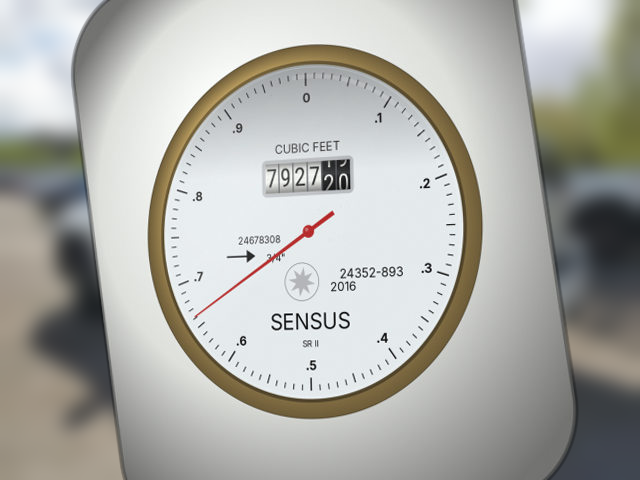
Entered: 792719.66 ft³
